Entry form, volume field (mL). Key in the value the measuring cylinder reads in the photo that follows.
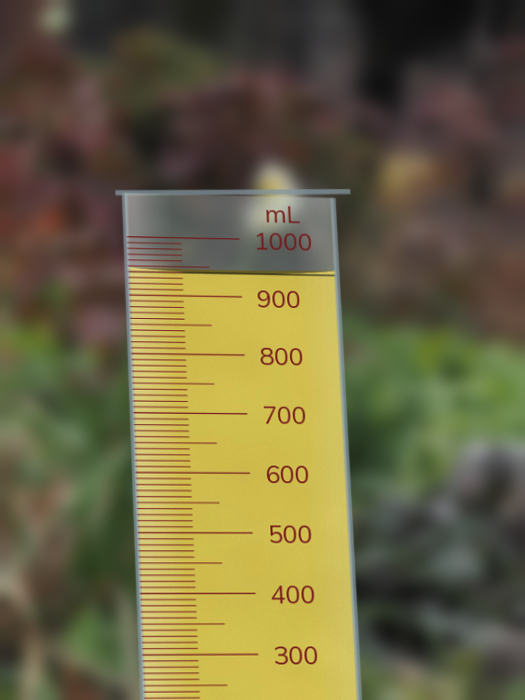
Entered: 940 mL
